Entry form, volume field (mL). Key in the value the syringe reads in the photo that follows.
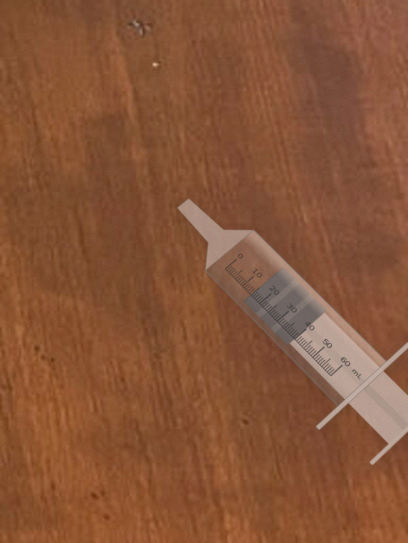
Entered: 15 mL
